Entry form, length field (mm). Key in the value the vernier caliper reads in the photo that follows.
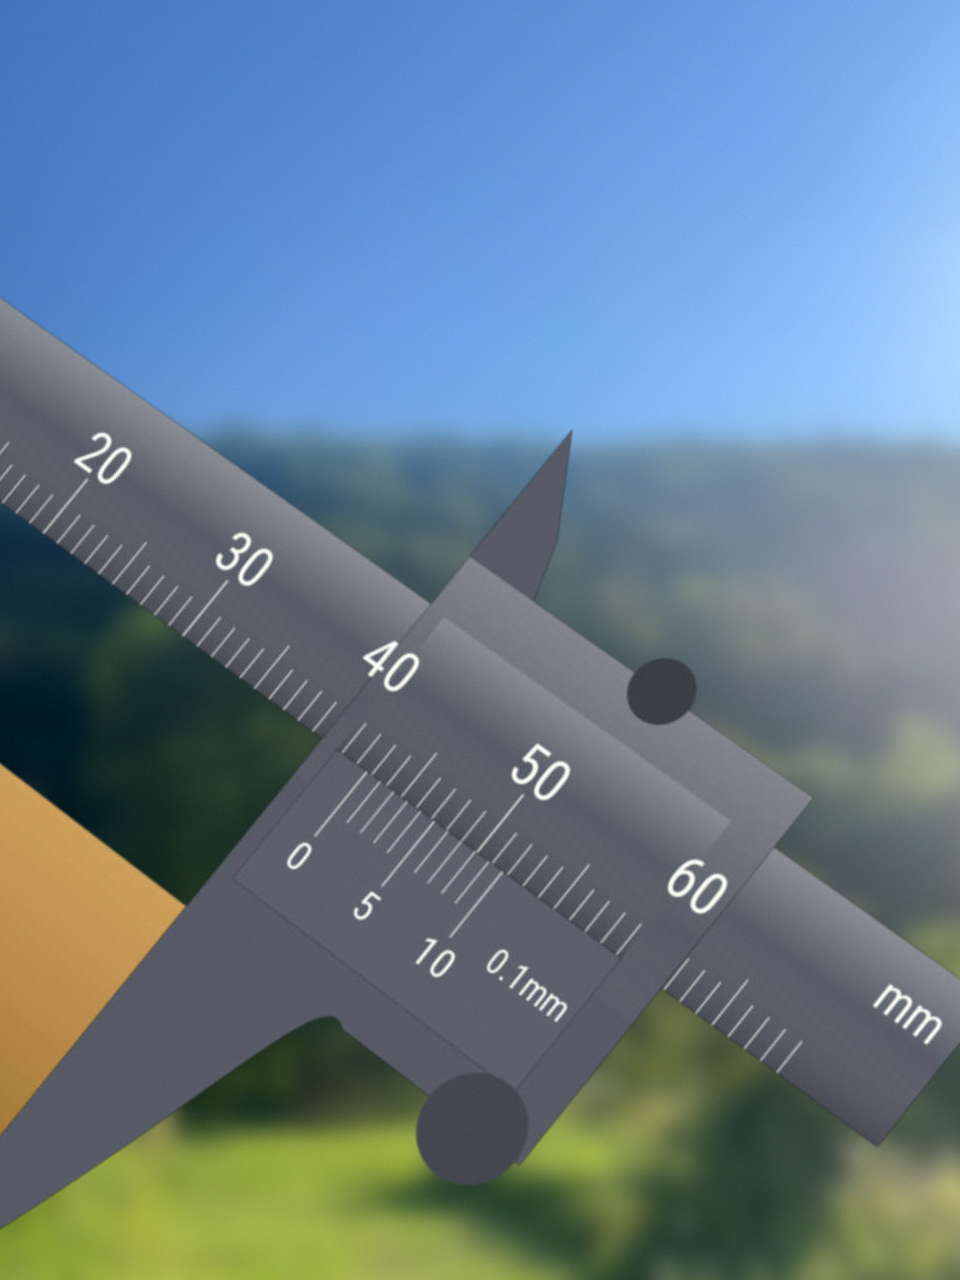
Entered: 42.7 mm
